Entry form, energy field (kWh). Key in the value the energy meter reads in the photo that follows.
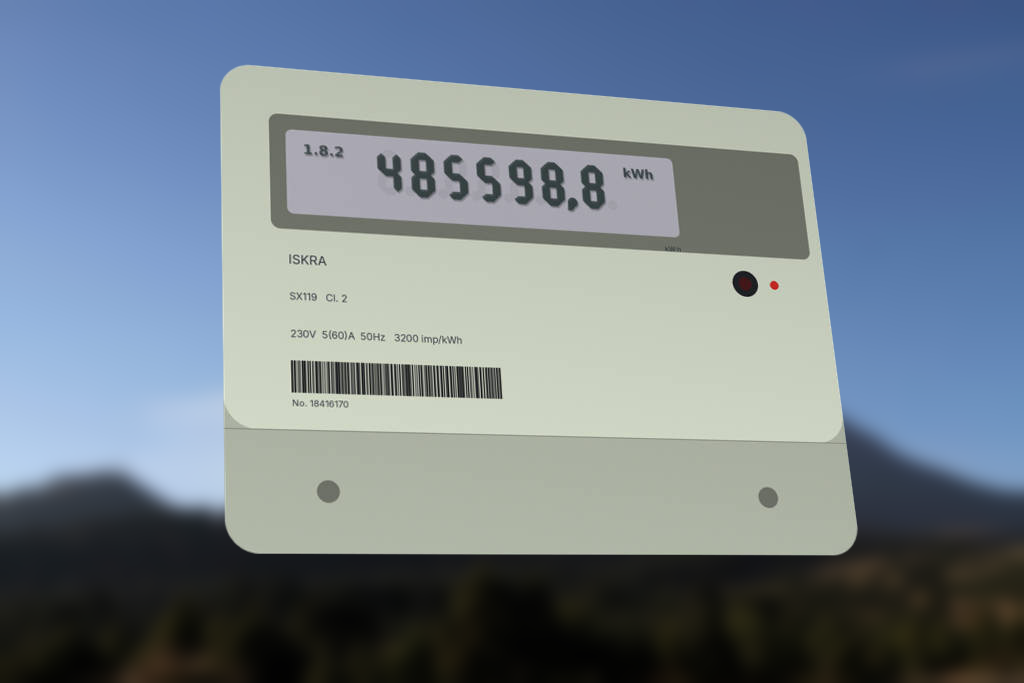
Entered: 485598.8 kWh
